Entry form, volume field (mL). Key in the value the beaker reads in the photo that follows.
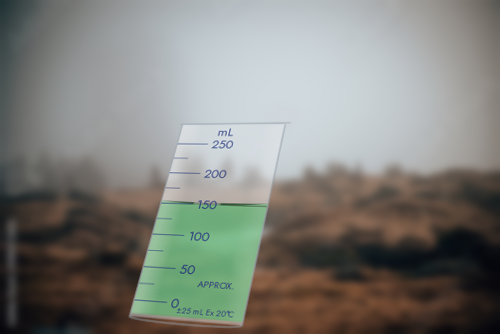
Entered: 150 mL
